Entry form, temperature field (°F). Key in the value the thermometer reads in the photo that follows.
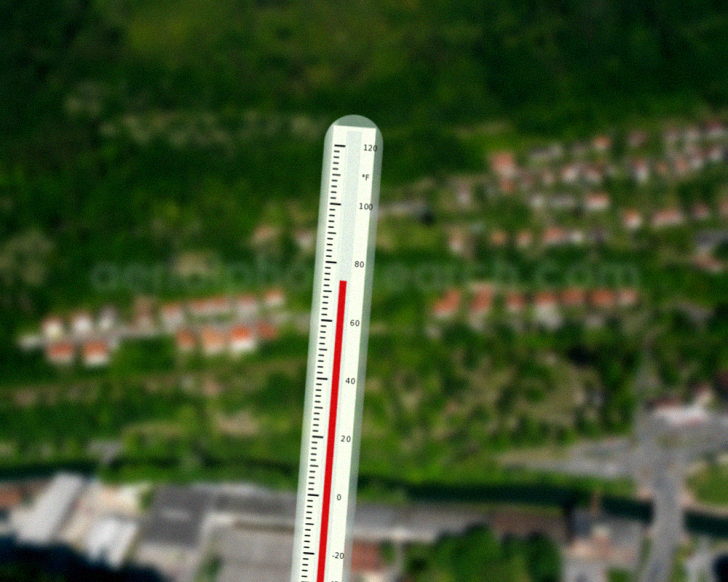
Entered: 74 °F
